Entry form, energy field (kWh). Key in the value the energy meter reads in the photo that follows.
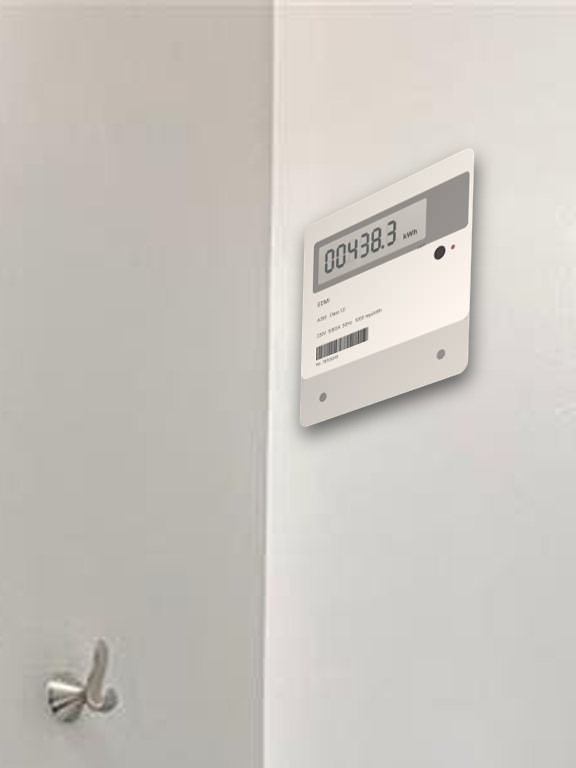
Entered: 438.3 kWh
